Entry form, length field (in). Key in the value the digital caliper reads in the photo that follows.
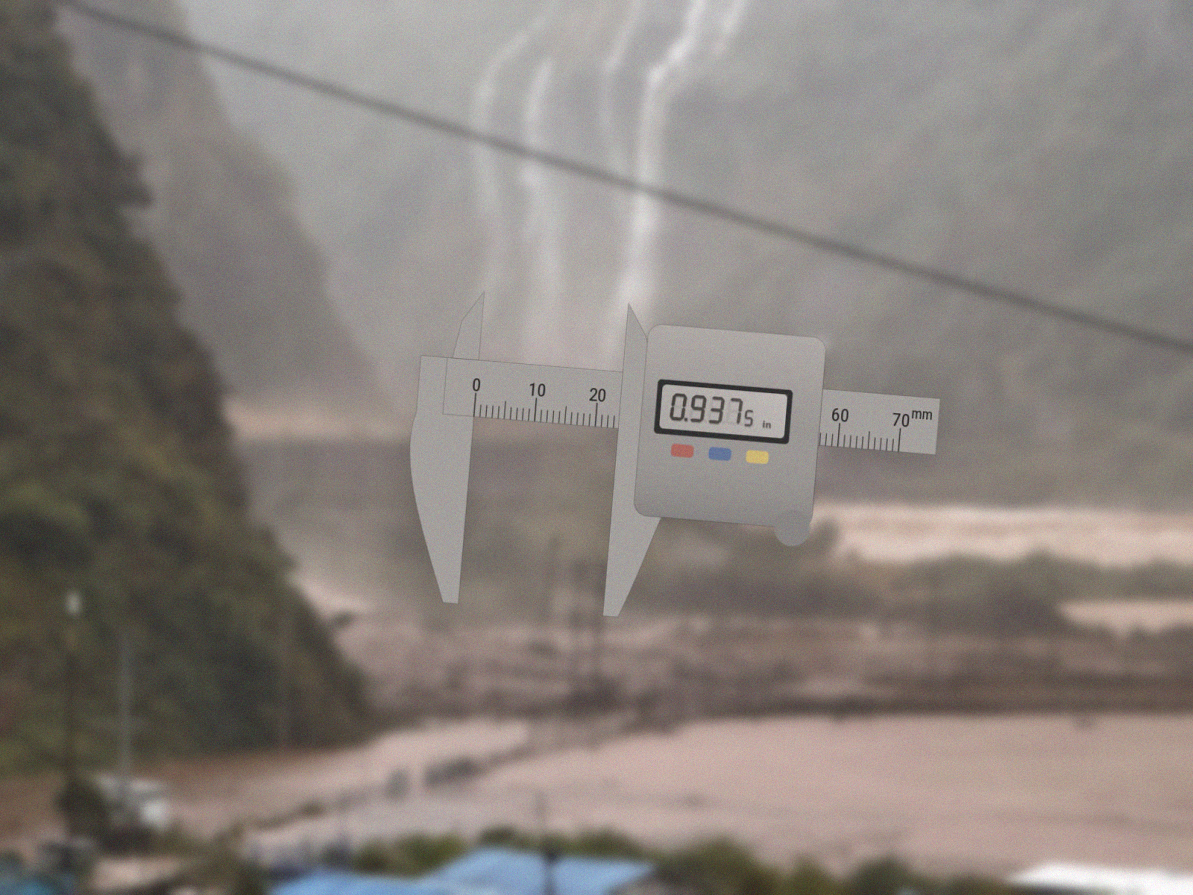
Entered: 0.9375 in
